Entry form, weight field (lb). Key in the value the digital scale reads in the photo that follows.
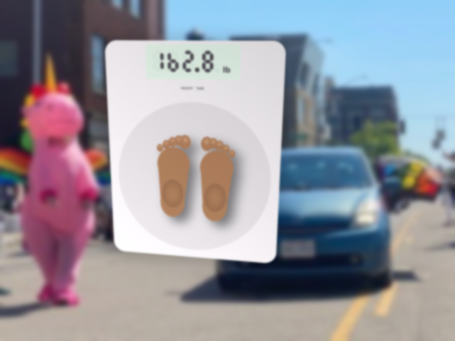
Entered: 162.8 lb
